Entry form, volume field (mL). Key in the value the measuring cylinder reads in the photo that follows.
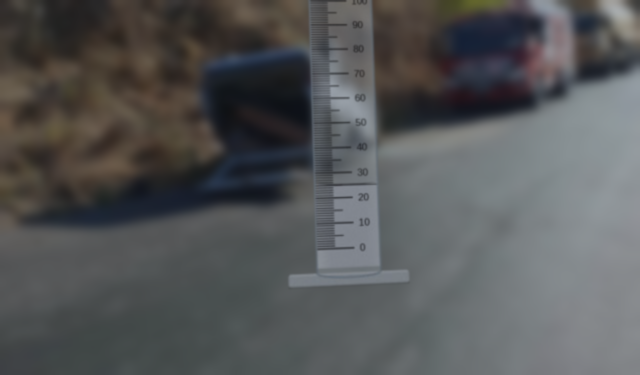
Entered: 25 mL
